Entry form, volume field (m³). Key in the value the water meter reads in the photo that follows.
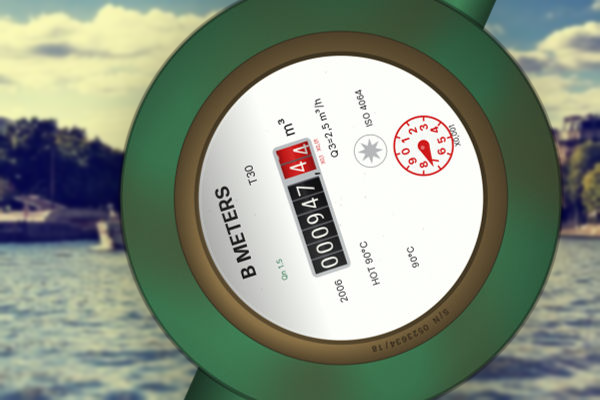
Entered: 947.437 m³
